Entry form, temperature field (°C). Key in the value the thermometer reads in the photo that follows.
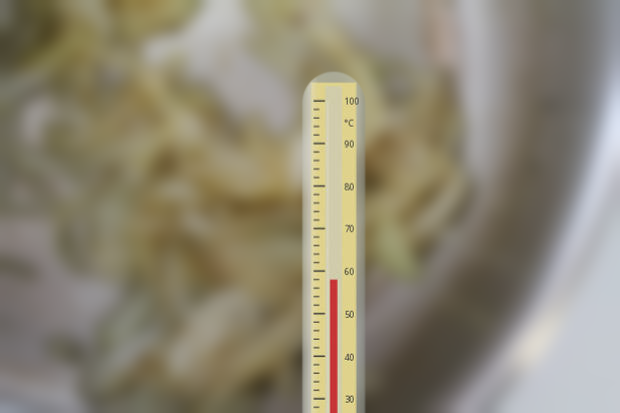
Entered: 58 °C
